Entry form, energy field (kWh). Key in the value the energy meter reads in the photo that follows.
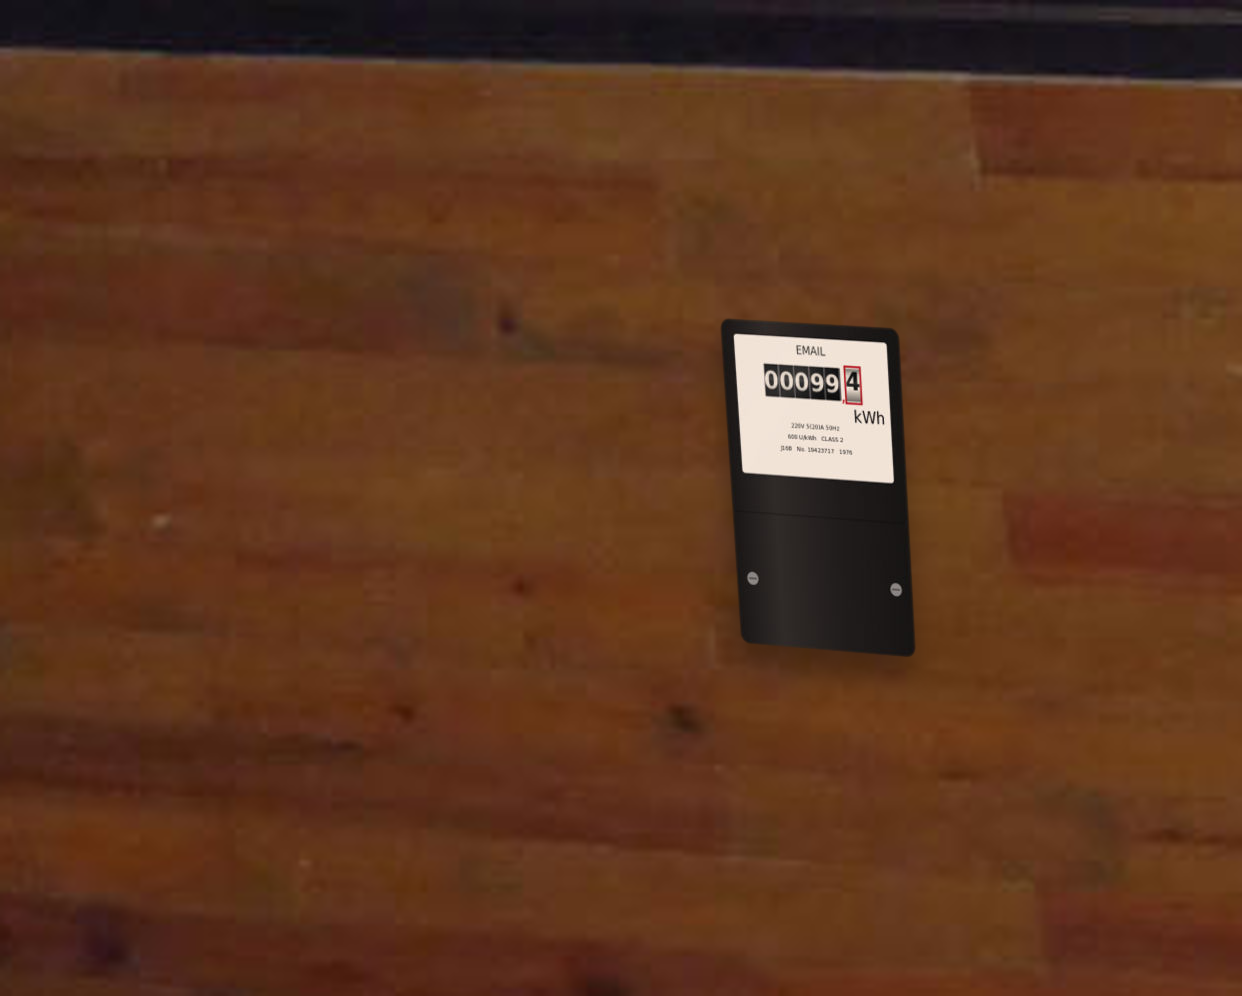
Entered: 99.4 kWh
